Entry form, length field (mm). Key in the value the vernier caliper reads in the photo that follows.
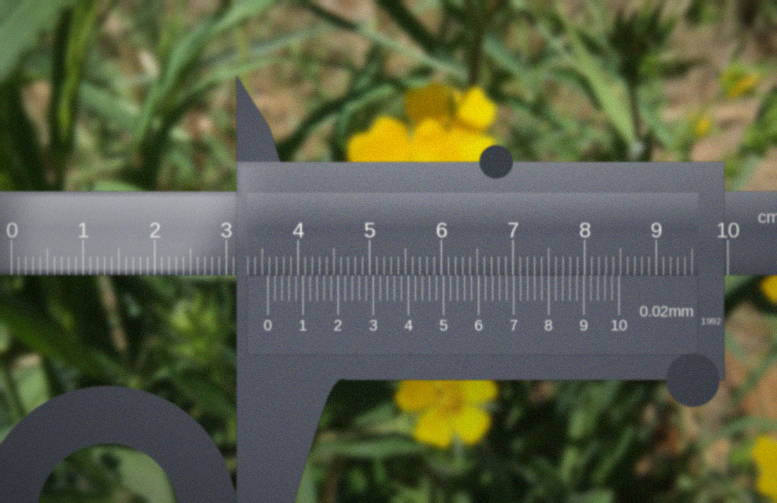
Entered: 35.8 mm
